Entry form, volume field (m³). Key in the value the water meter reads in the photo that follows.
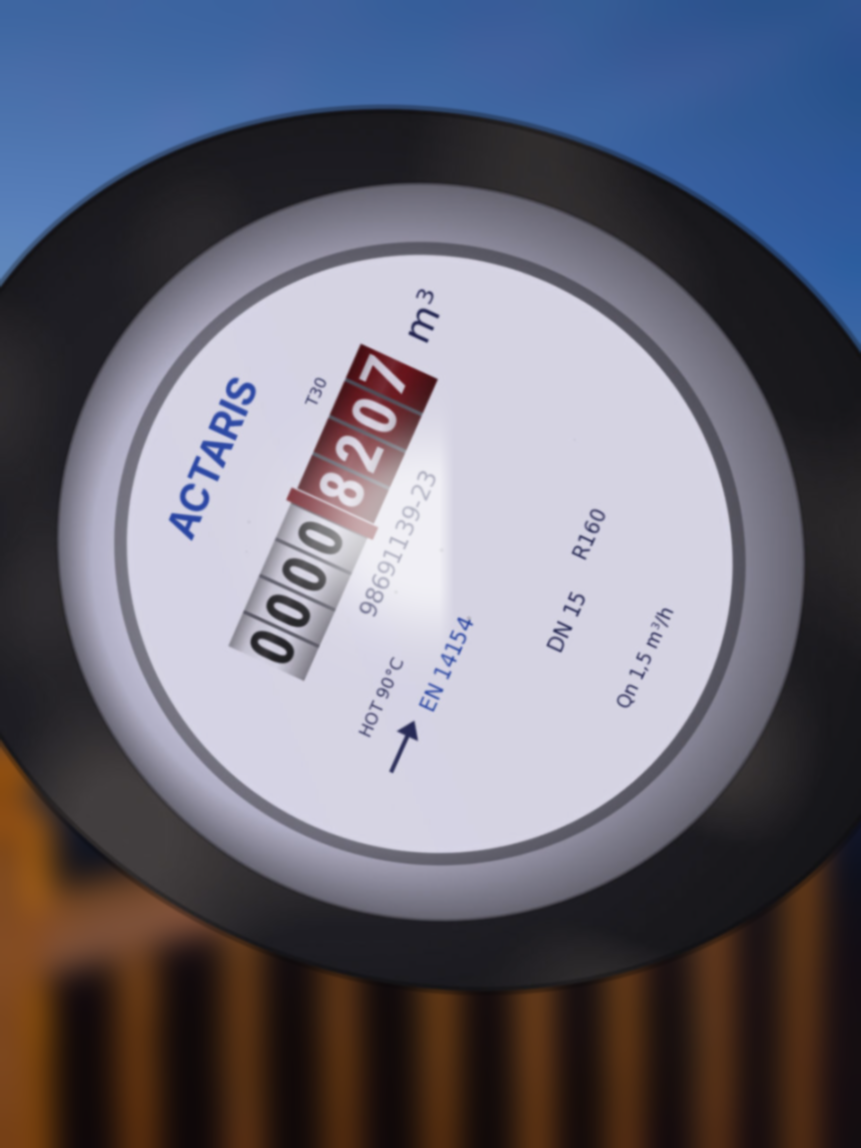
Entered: 0.8207 m³
